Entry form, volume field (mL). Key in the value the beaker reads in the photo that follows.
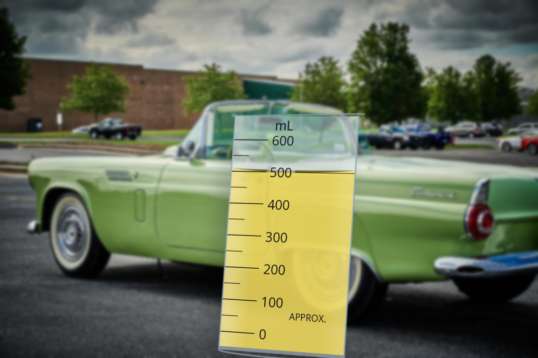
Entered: 500 mL
